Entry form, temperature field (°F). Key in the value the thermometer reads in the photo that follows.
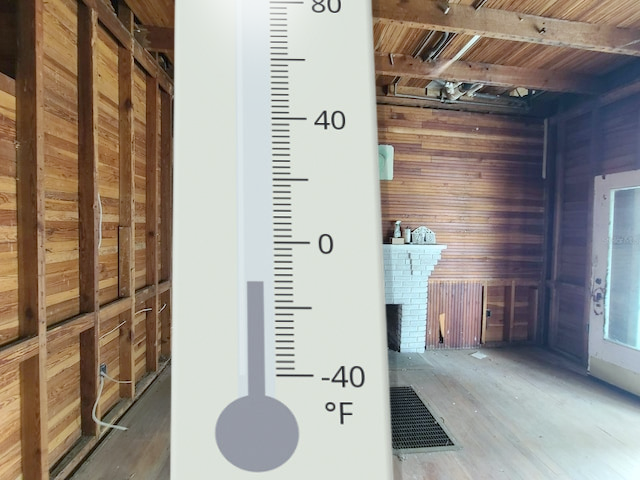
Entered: -12 °F
